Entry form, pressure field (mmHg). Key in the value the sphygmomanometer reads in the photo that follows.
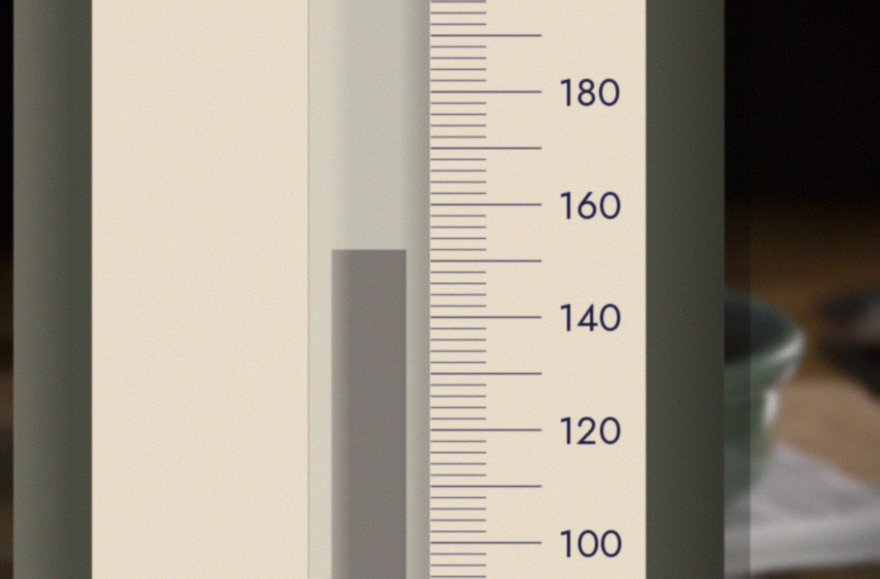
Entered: 152 mmHg
